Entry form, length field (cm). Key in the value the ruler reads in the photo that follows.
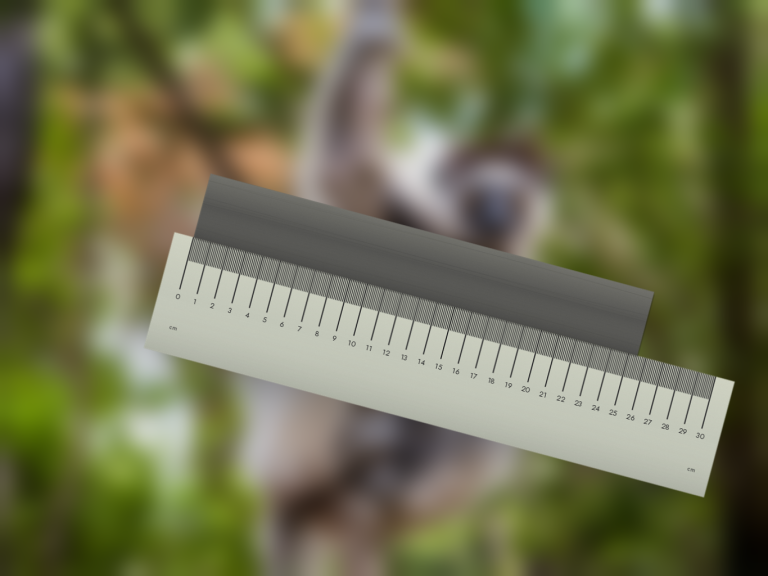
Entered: 25.5 cm
